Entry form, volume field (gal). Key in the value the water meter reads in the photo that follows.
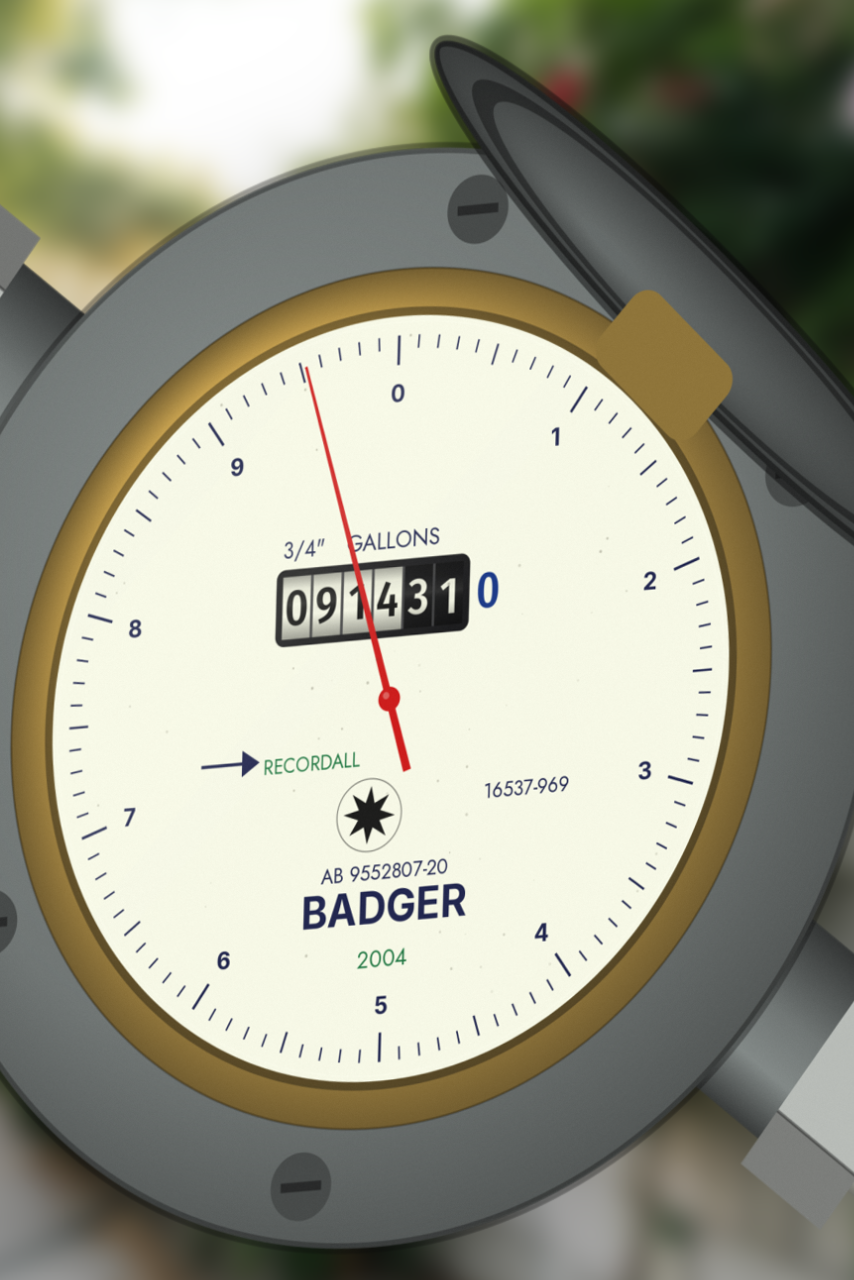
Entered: 914309.5 gal
